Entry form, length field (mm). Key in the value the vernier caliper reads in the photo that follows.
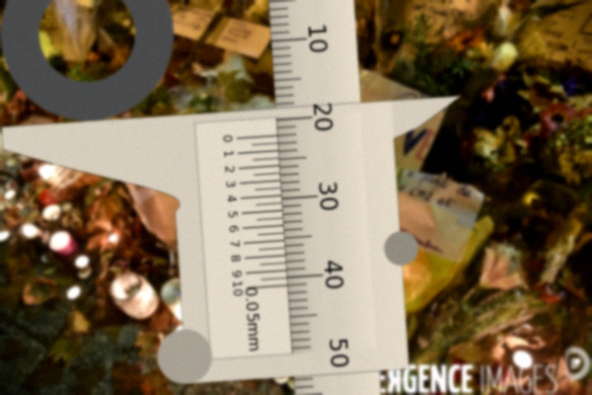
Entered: 22.0 mm
